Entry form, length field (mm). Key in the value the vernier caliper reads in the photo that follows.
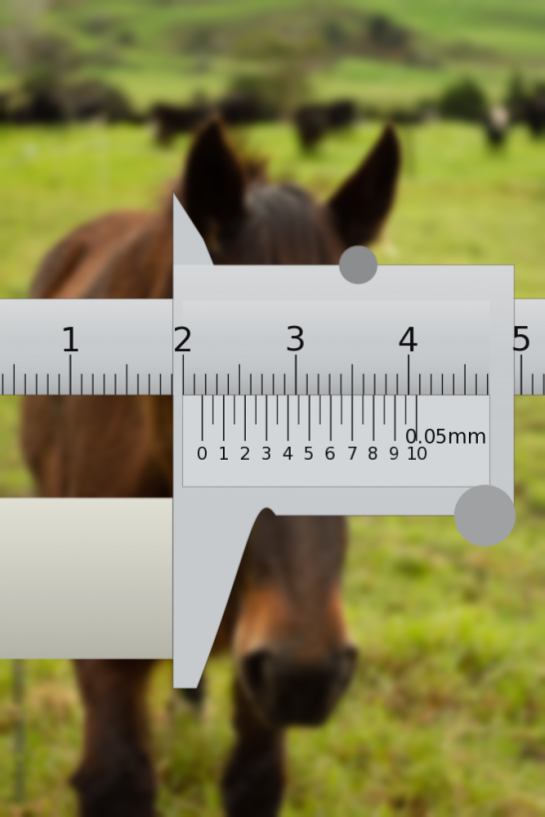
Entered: 21.7 mm
